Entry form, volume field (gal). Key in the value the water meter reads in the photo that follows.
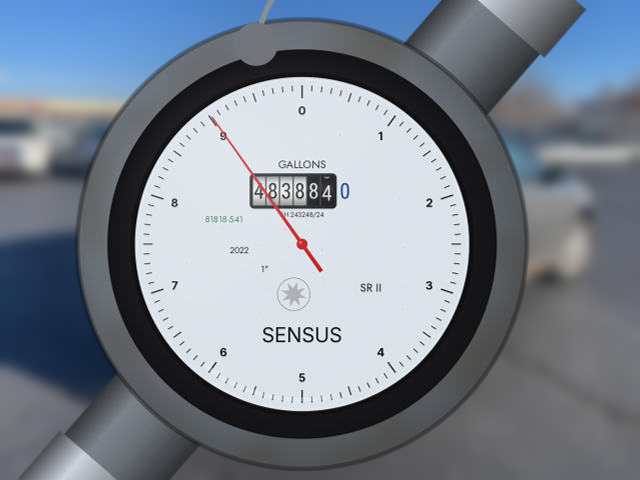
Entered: 4838839.0 gal
